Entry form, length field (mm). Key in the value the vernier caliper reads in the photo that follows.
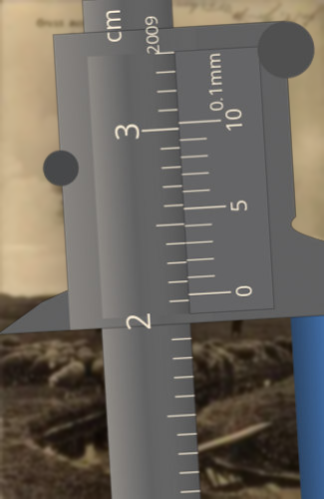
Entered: 21.3 mm
